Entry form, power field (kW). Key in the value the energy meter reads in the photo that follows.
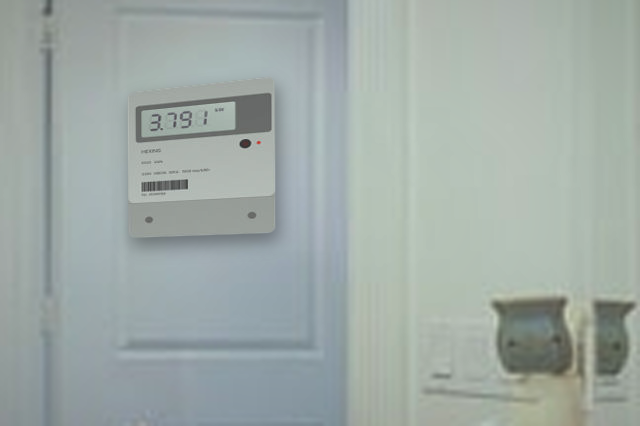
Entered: 3.791 kW
